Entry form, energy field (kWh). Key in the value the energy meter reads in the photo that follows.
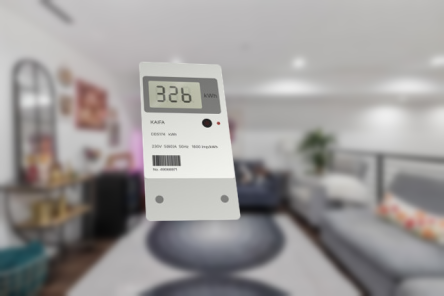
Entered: 326 kWh
